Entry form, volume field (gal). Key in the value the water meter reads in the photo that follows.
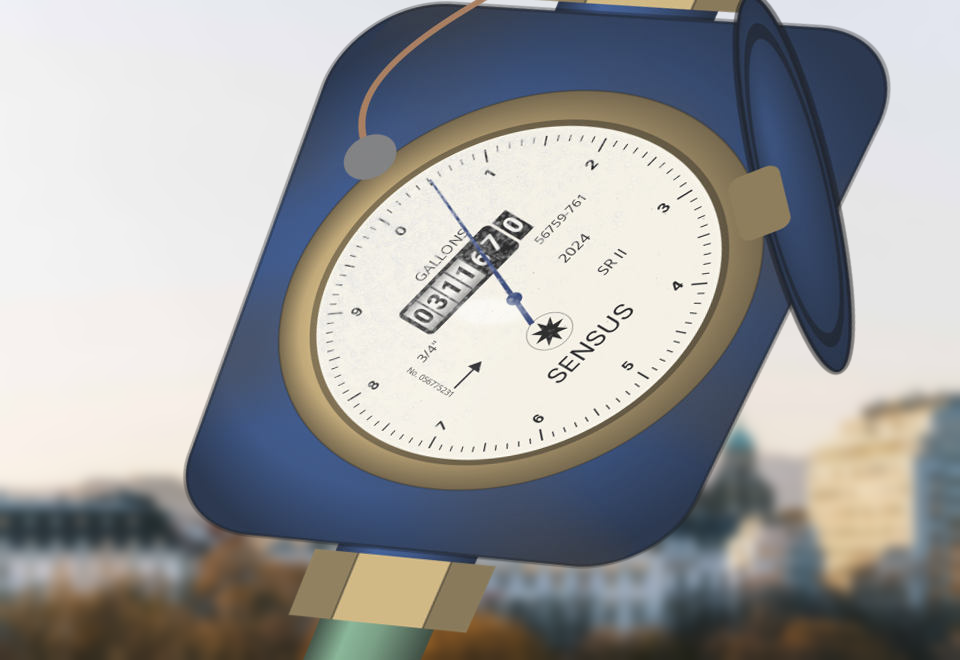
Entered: 311670.5 gal
